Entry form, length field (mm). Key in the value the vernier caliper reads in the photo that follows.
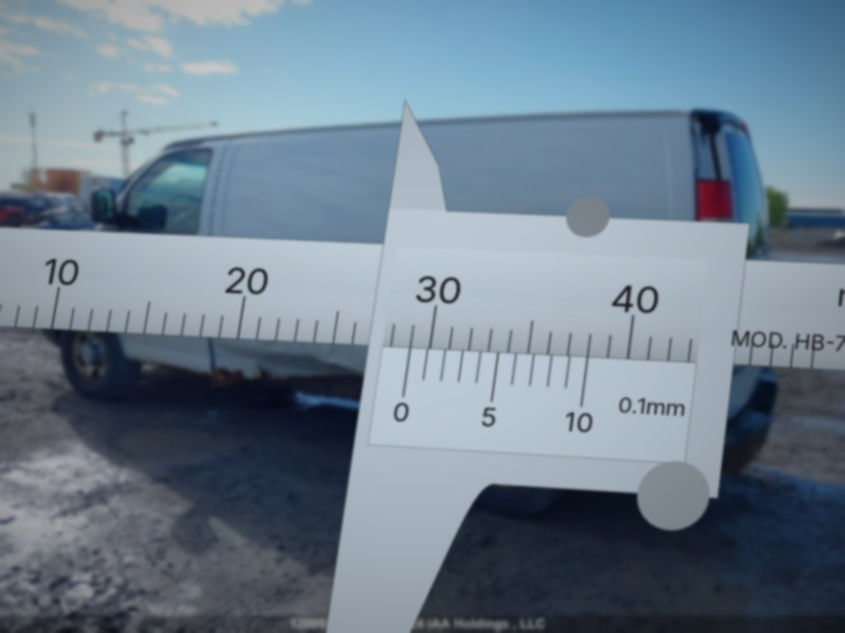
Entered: 29.0 mm
